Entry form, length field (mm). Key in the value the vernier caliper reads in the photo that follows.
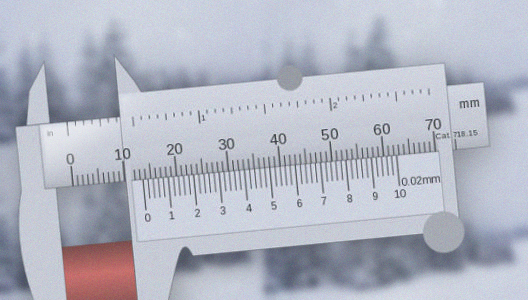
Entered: 13.5 mm
